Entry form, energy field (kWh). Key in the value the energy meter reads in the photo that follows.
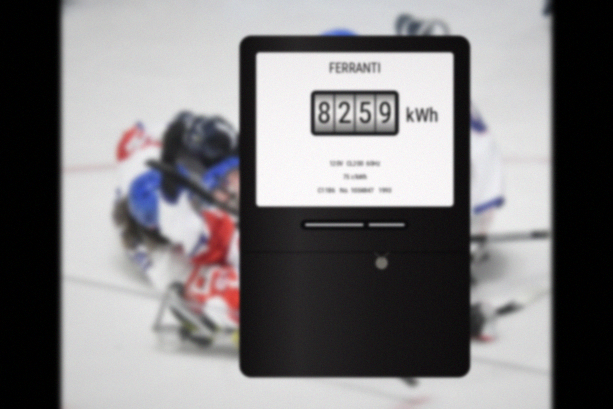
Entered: 8259 kWh
